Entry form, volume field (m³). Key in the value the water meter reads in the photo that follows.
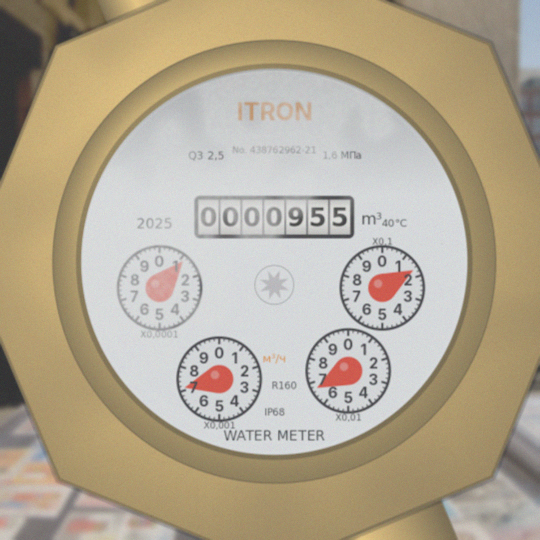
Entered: 955.1671 m³
